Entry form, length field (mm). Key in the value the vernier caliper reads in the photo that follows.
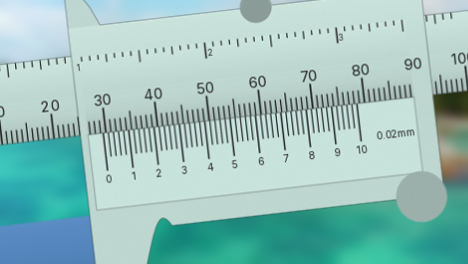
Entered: 29.5 mm
